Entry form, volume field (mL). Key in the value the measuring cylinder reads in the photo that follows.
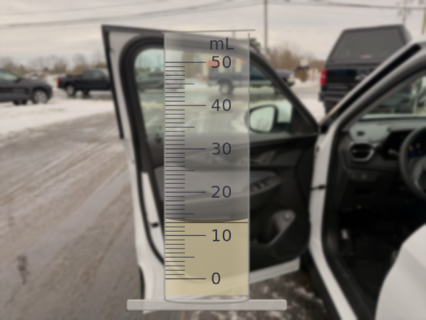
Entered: 13 mL
